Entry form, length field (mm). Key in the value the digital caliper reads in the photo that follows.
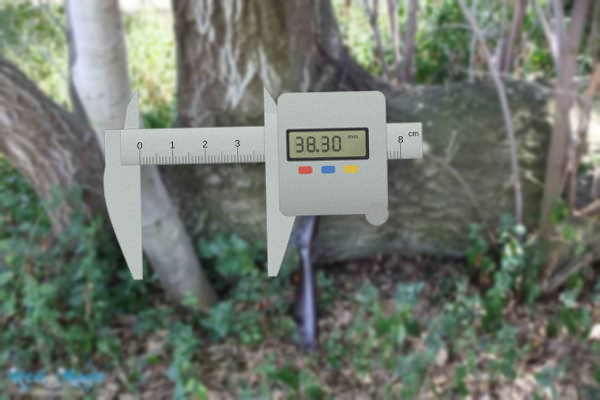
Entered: 38.30 mm
